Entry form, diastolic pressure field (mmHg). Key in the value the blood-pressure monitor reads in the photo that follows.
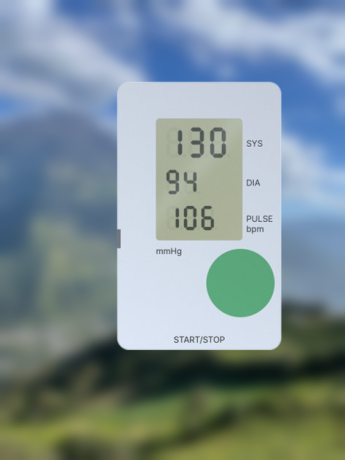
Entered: 94 mmHg
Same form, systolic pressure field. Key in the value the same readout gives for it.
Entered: 130 mmHg
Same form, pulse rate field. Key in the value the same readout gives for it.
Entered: 106 bpm
